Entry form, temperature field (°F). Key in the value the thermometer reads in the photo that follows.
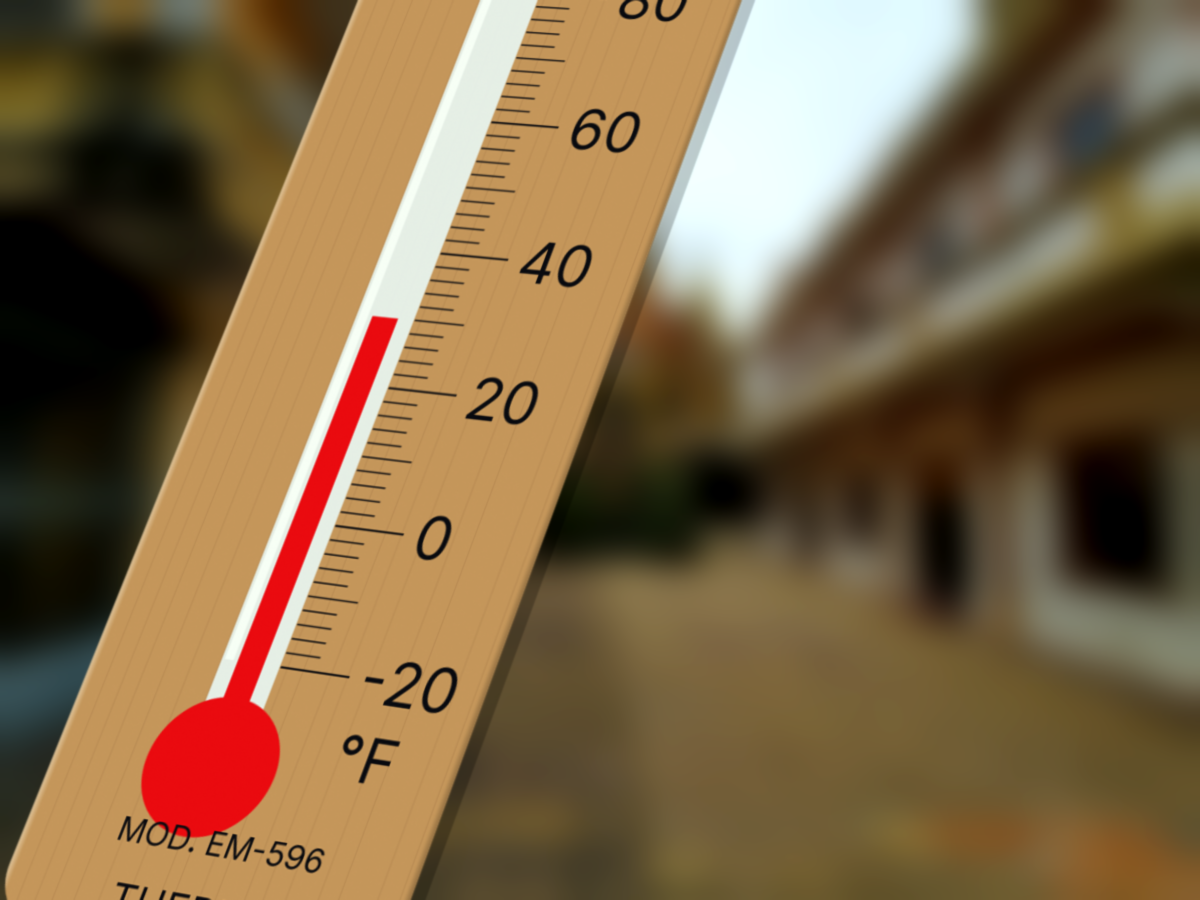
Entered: 30 °F
